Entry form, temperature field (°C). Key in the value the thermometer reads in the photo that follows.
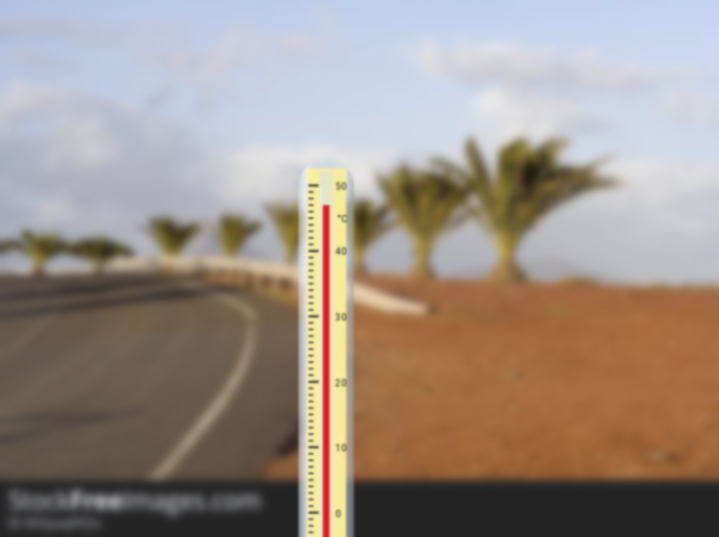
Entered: 47 °C
